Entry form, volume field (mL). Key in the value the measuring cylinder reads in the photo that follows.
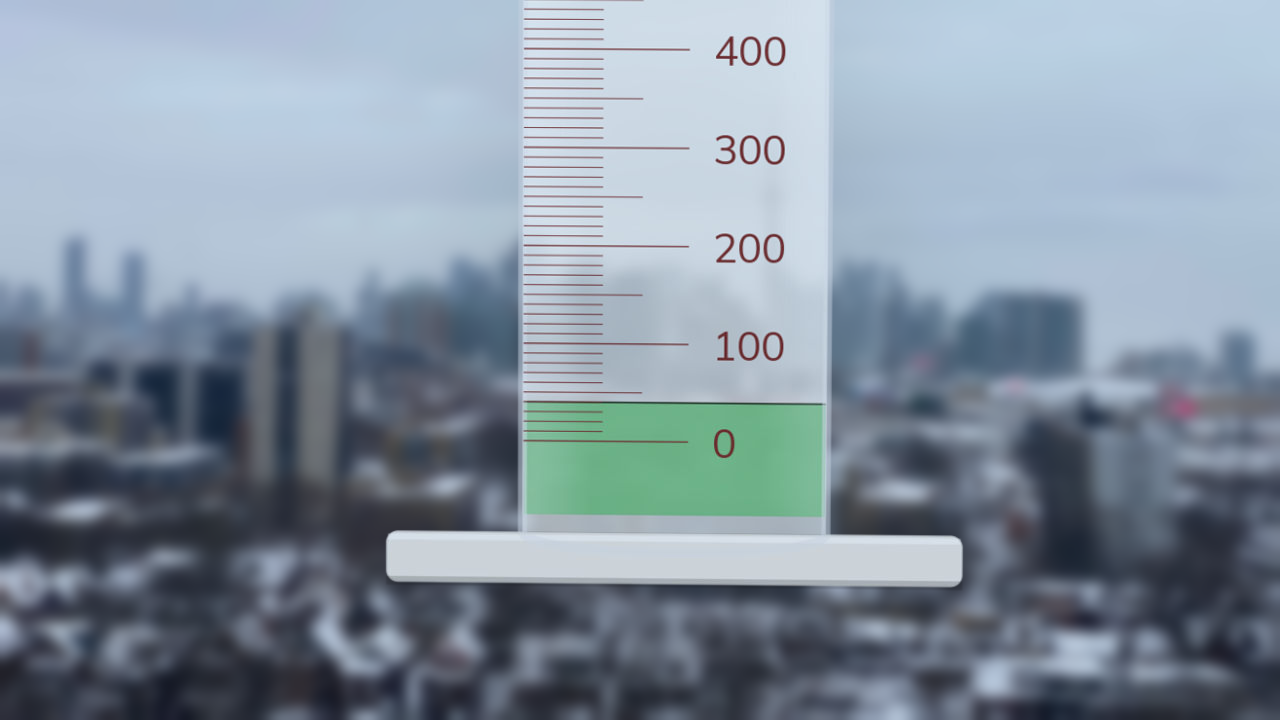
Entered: 40 mL
